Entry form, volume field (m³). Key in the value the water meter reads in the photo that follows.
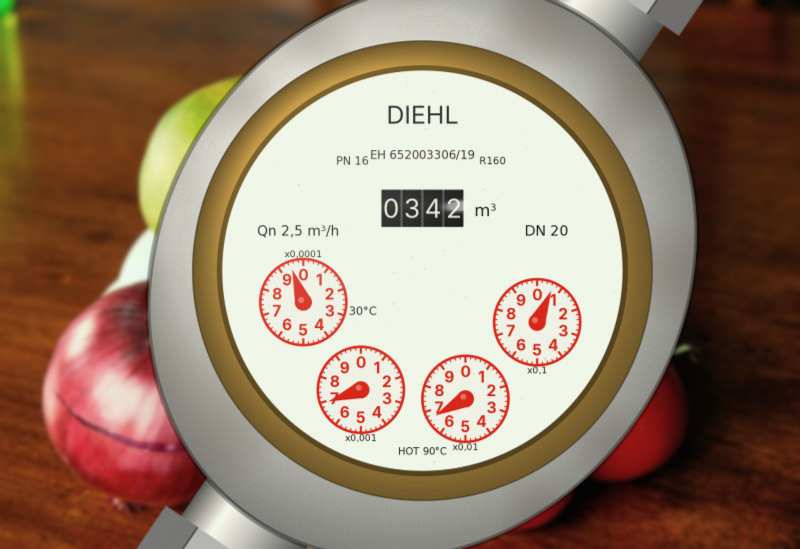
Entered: 342.0669 m³
